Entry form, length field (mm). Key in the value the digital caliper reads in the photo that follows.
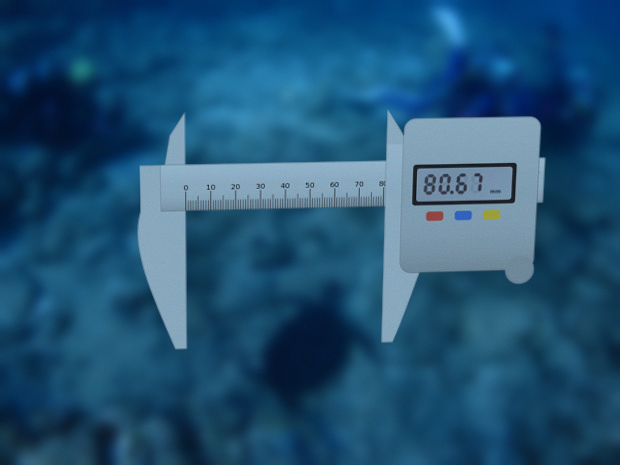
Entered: 80.67 mm
